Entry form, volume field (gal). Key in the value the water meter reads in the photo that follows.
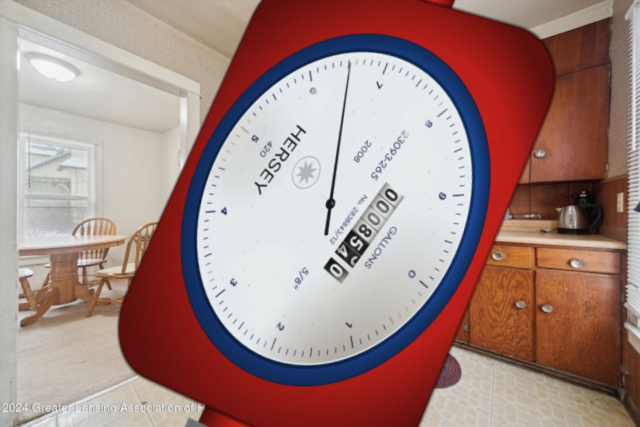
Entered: 8536.5 gal
